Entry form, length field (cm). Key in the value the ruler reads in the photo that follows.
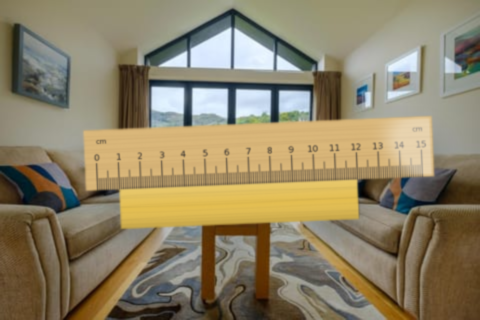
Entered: 11 cm
